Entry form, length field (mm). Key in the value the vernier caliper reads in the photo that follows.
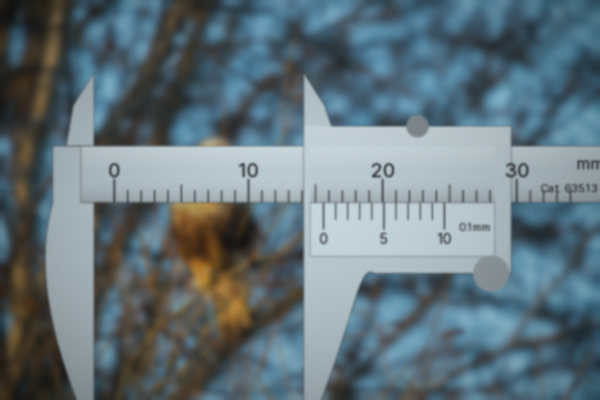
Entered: 15.6 mm
